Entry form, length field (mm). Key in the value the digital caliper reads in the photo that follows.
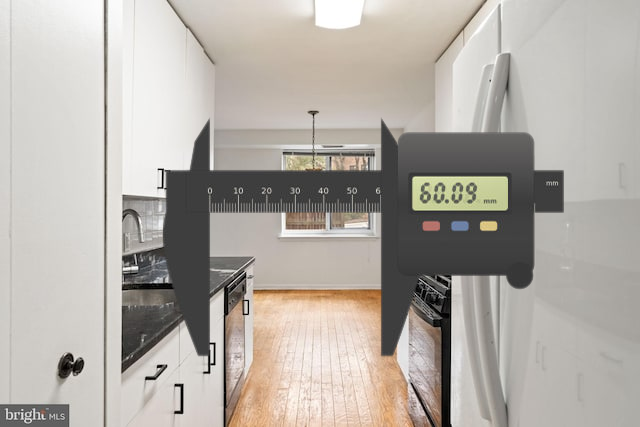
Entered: 60.09 mm
